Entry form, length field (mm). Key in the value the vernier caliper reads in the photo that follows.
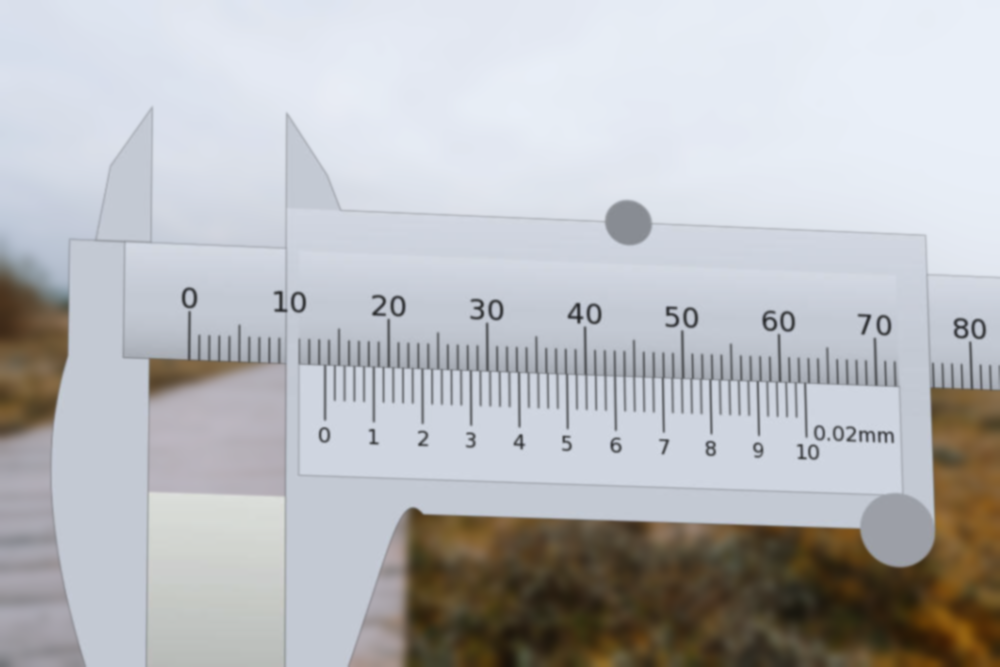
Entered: 13.6 mm
